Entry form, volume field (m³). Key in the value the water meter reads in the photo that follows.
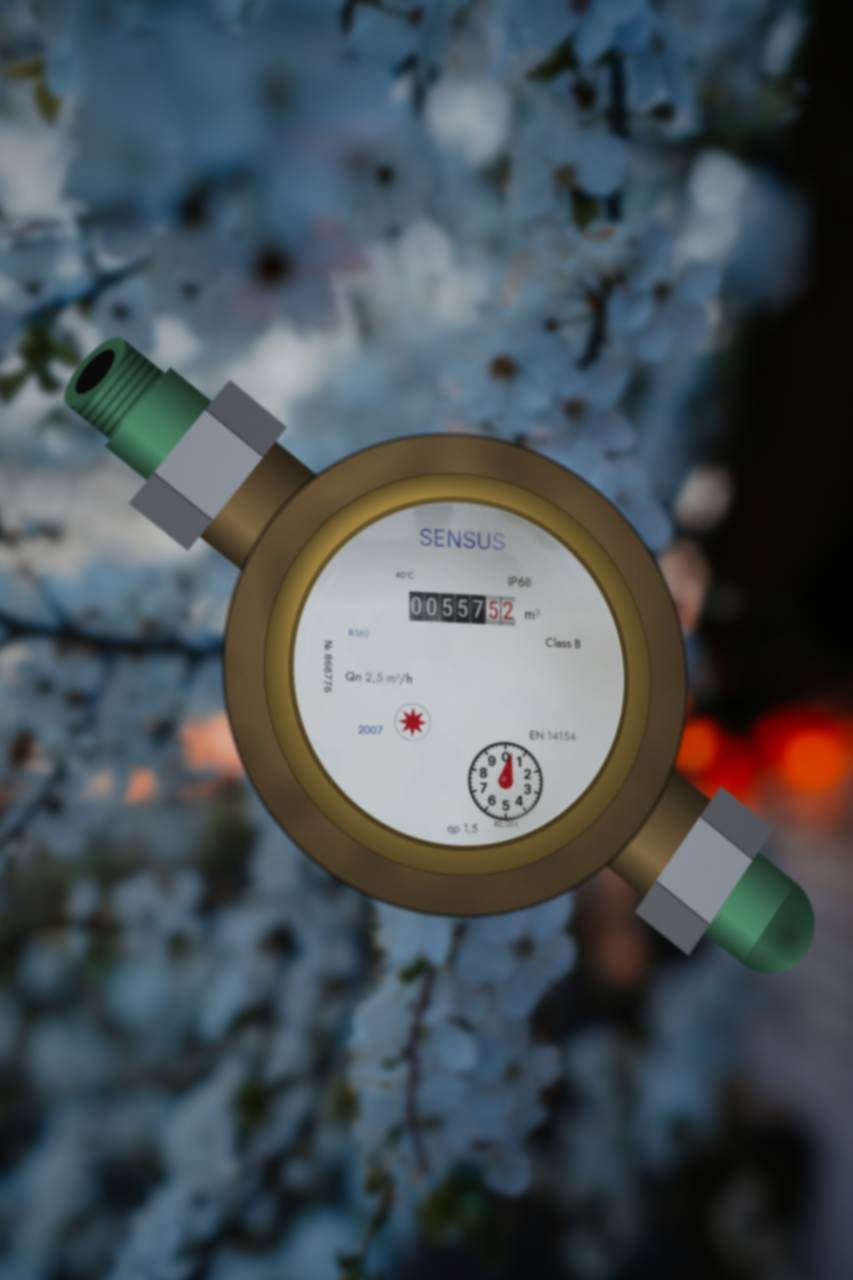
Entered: 557.520 m³
